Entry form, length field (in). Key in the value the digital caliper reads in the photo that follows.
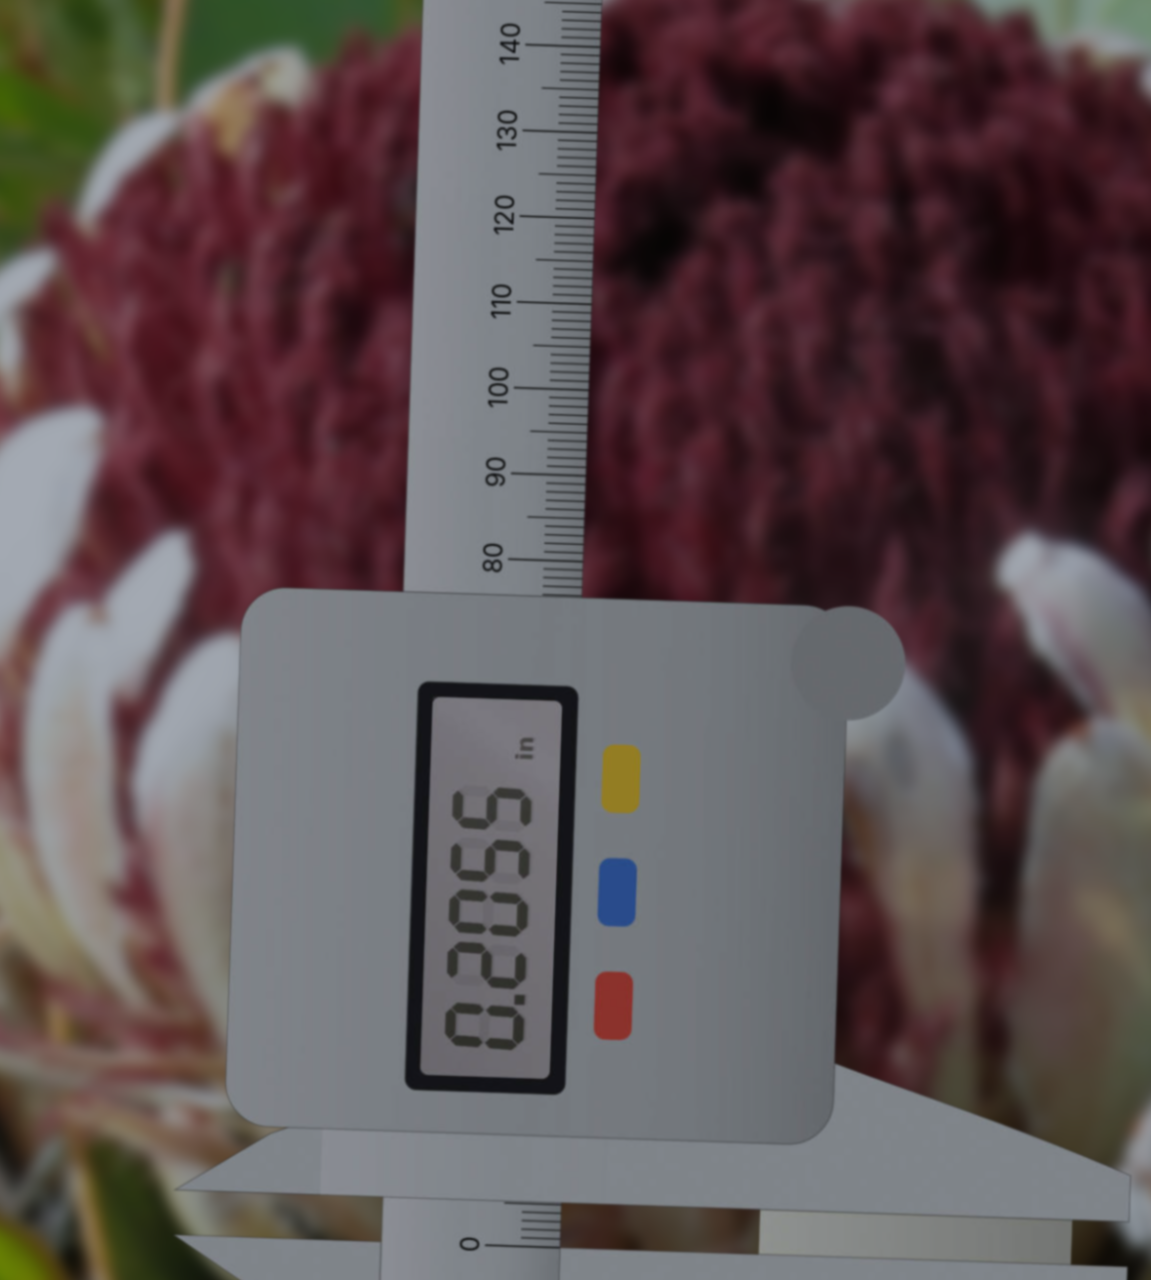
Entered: 0.2055 in
